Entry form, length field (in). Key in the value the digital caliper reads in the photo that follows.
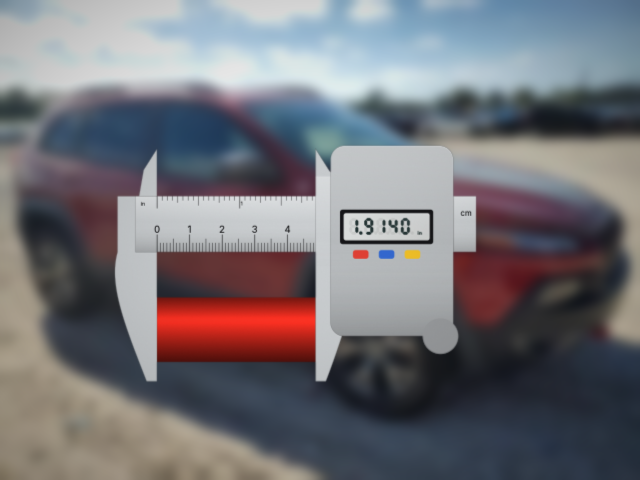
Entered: 1.9140 in
